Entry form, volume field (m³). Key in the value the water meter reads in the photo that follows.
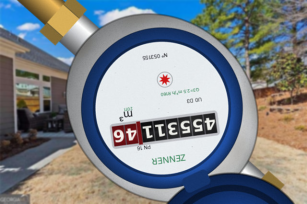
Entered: 455311.46 m³
